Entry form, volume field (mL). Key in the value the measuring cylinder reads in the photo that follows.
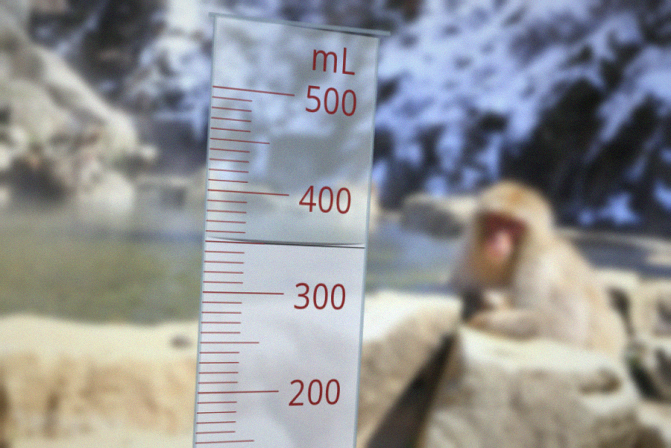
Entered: 350 mL
